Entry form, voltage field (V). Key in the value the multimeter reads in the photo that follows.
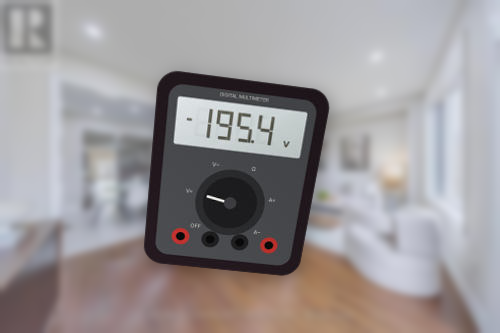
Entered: -195.4 V
